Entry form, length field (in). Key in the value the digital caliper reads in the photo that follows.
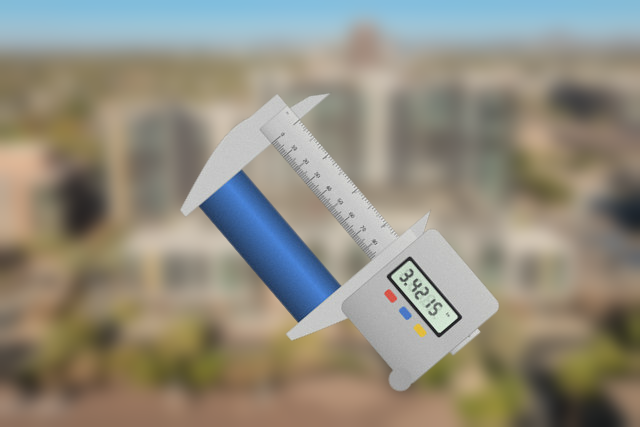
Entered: 3.4215 in
